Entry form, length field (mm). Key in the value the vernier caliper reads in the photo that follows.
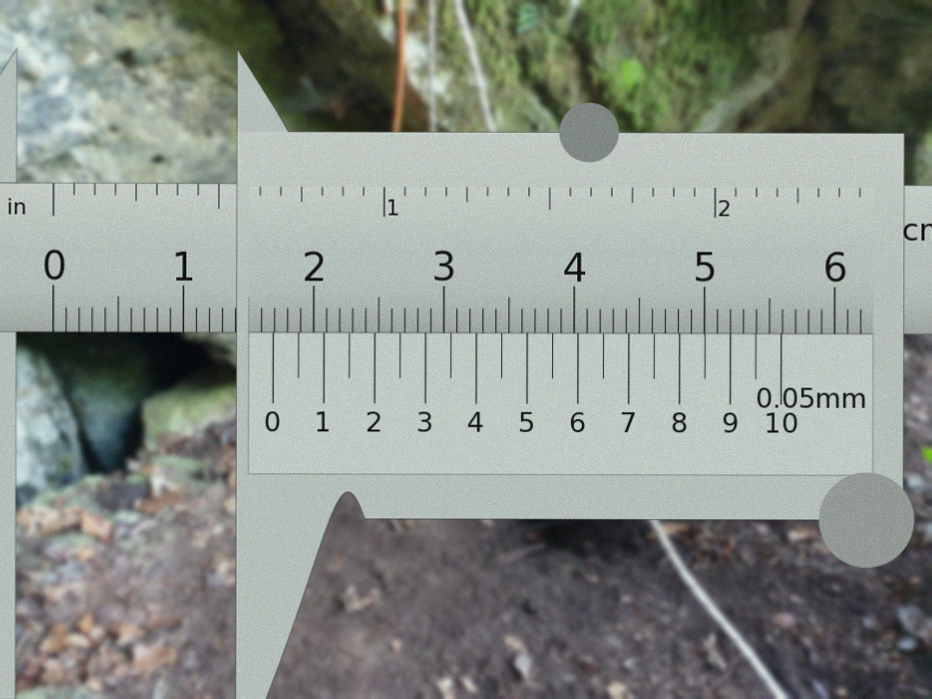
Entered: 16.9 mm
